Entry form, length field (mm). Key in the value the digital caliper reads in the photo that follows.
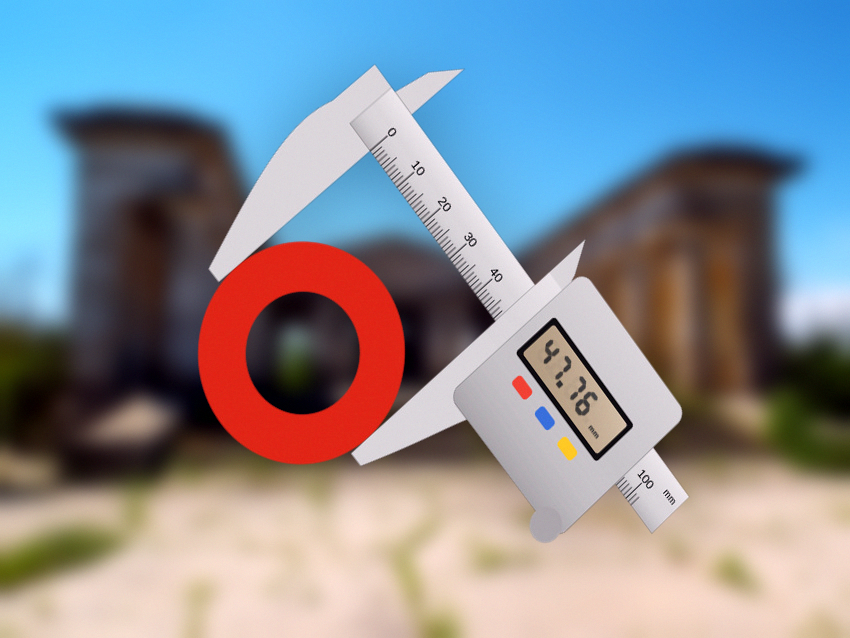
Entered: 47.76 mm
